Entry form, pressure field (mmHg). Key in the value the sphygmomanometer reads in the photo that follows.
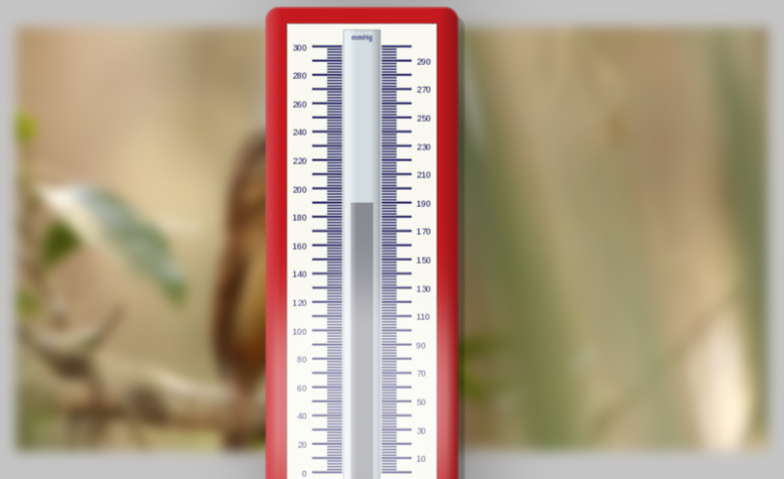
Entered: 190 mmHg
